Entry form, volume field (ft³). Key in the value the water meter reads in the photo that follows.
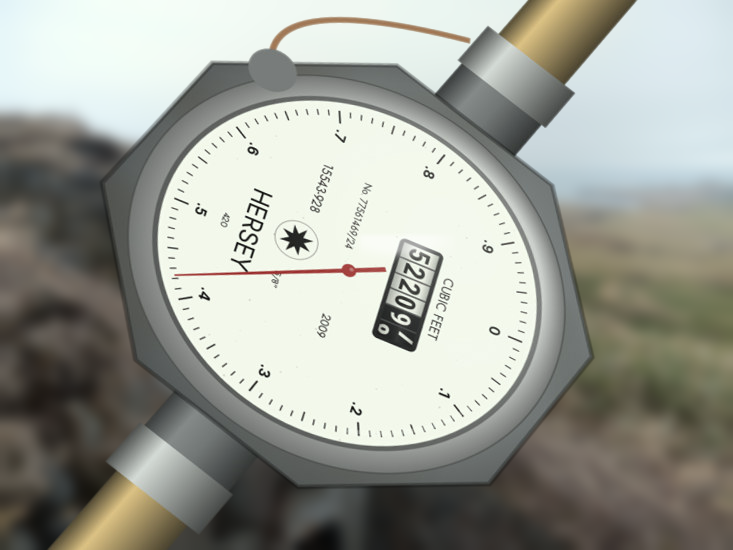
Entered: 522097.42 ft³
